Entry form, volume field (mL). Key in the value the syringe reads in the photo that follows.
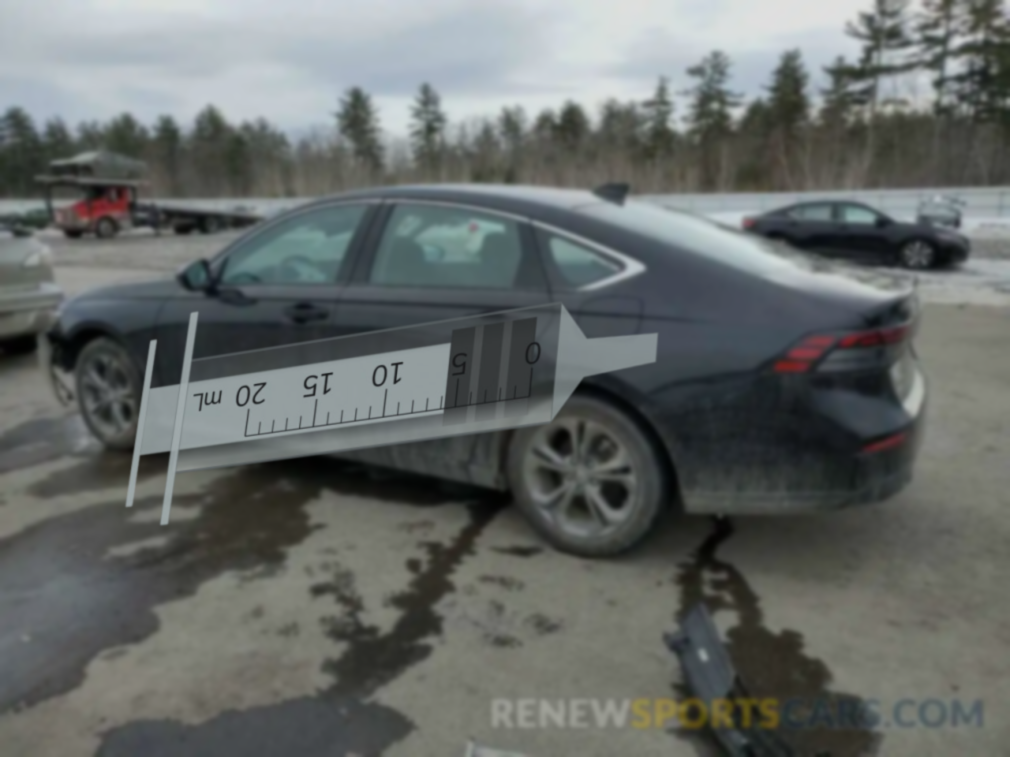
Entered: 0 mL
